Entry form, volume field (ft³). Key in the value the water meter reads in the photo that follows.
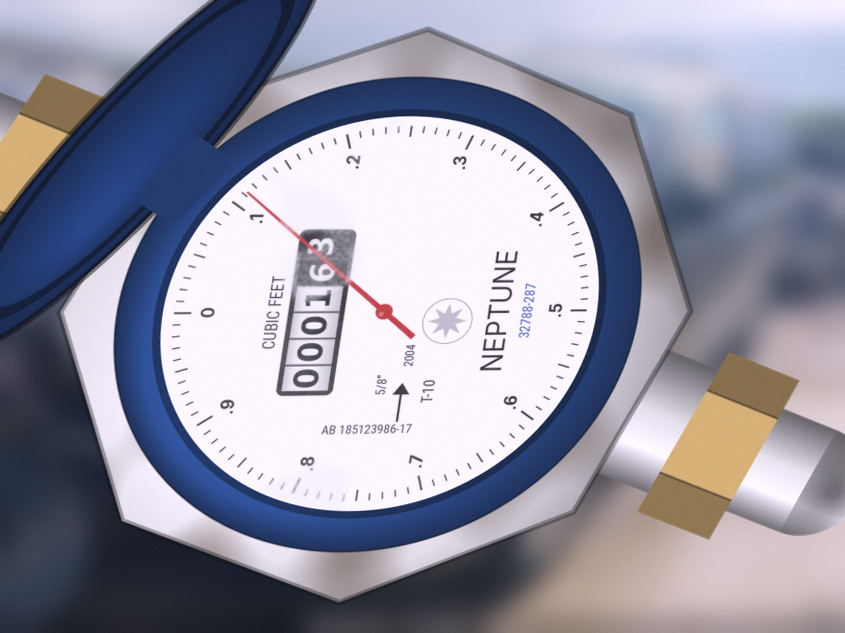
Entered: 163.11 ft³
